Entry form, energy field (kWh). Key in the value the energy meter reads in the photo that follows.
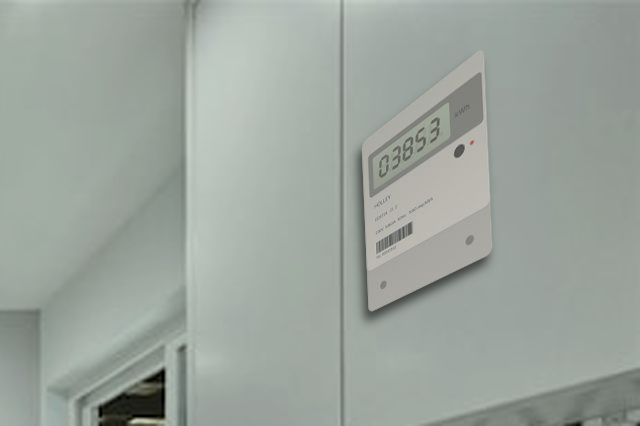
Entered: 3853 kWh
